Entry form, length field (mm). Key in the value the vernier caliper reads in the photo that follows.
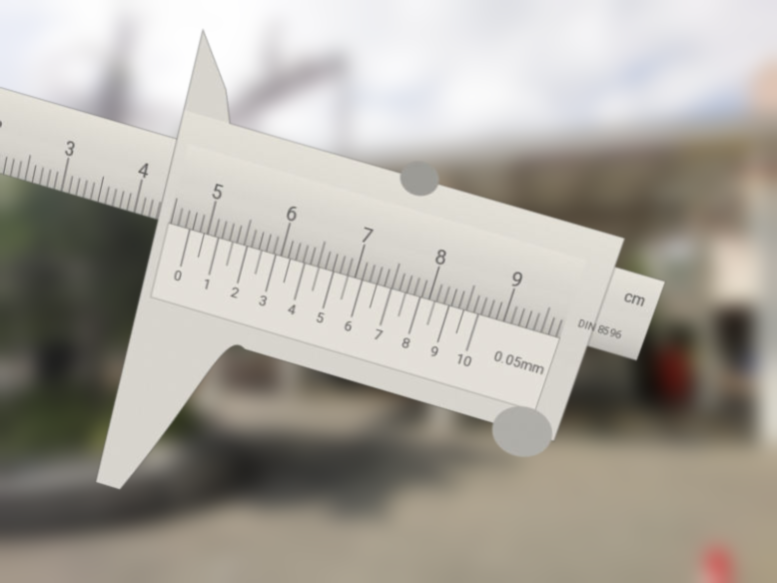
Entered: 47.6 mm
